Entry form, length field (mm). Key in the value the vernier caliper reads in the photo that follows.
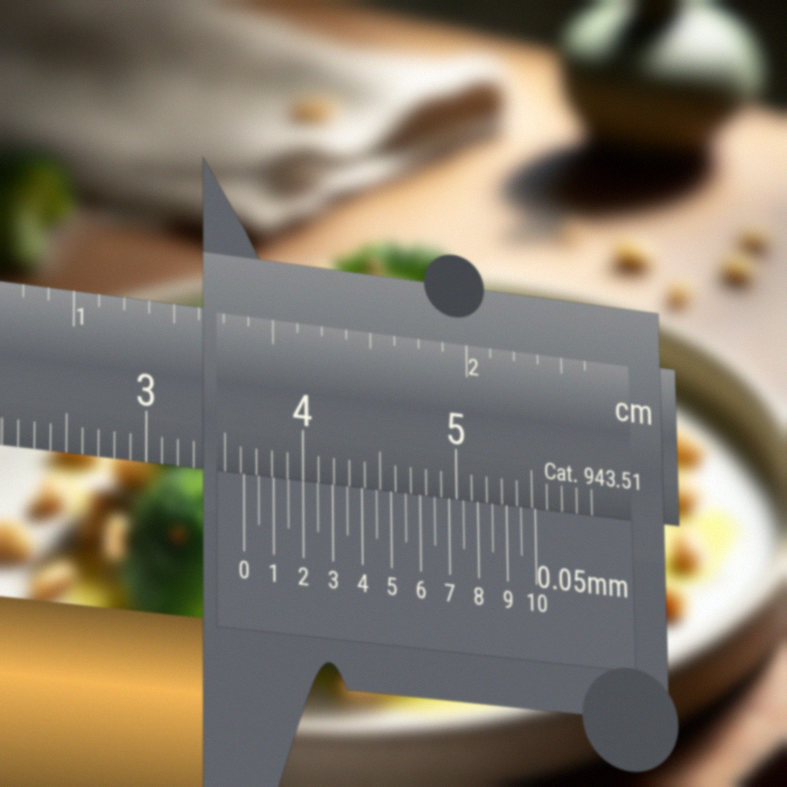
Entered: 36.2 mm
